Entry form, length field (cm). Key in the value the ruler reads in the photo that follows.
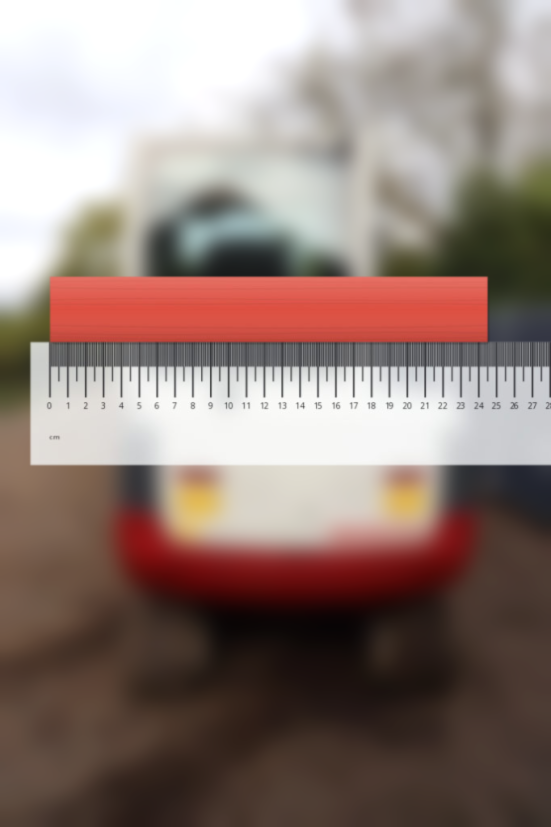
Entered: 24.5 cm
